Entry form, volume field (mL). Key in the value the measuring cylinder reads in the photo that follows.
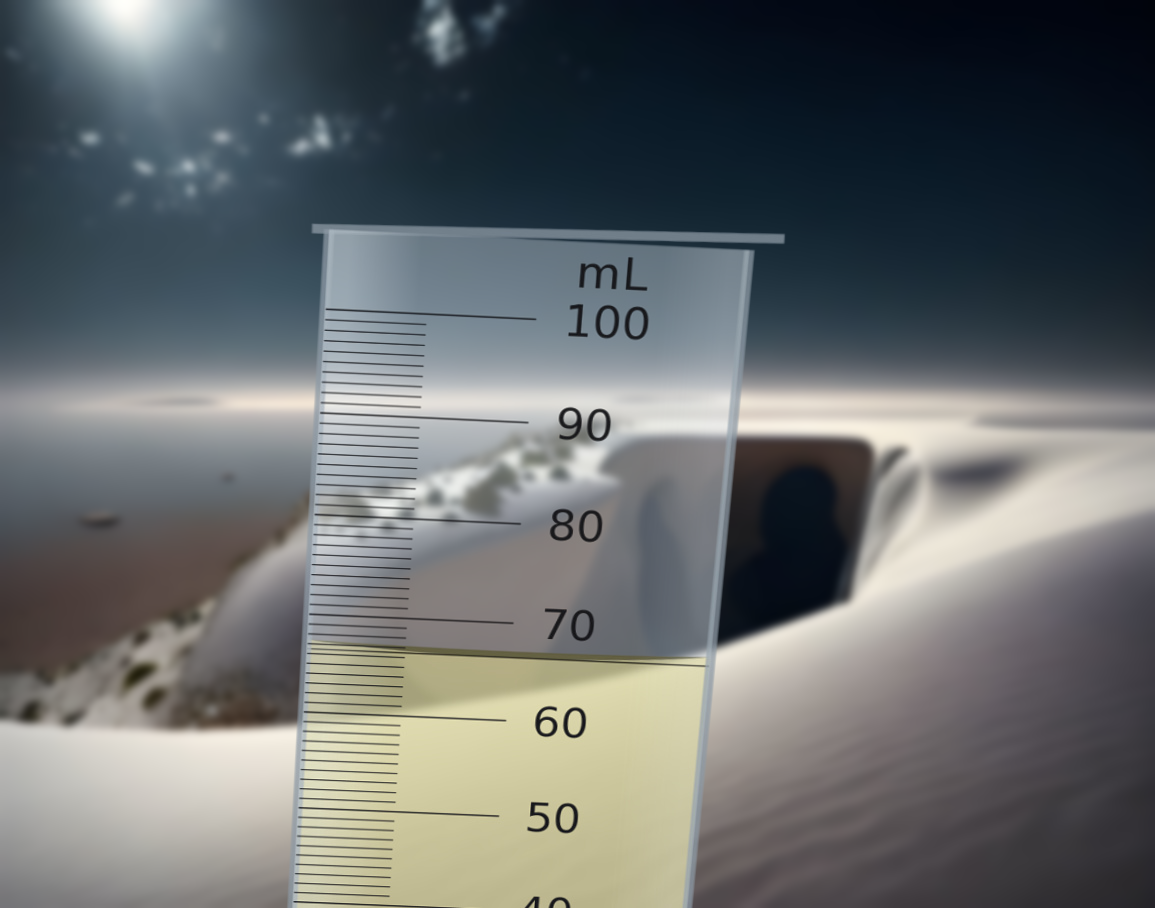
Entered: 66.5 mL
